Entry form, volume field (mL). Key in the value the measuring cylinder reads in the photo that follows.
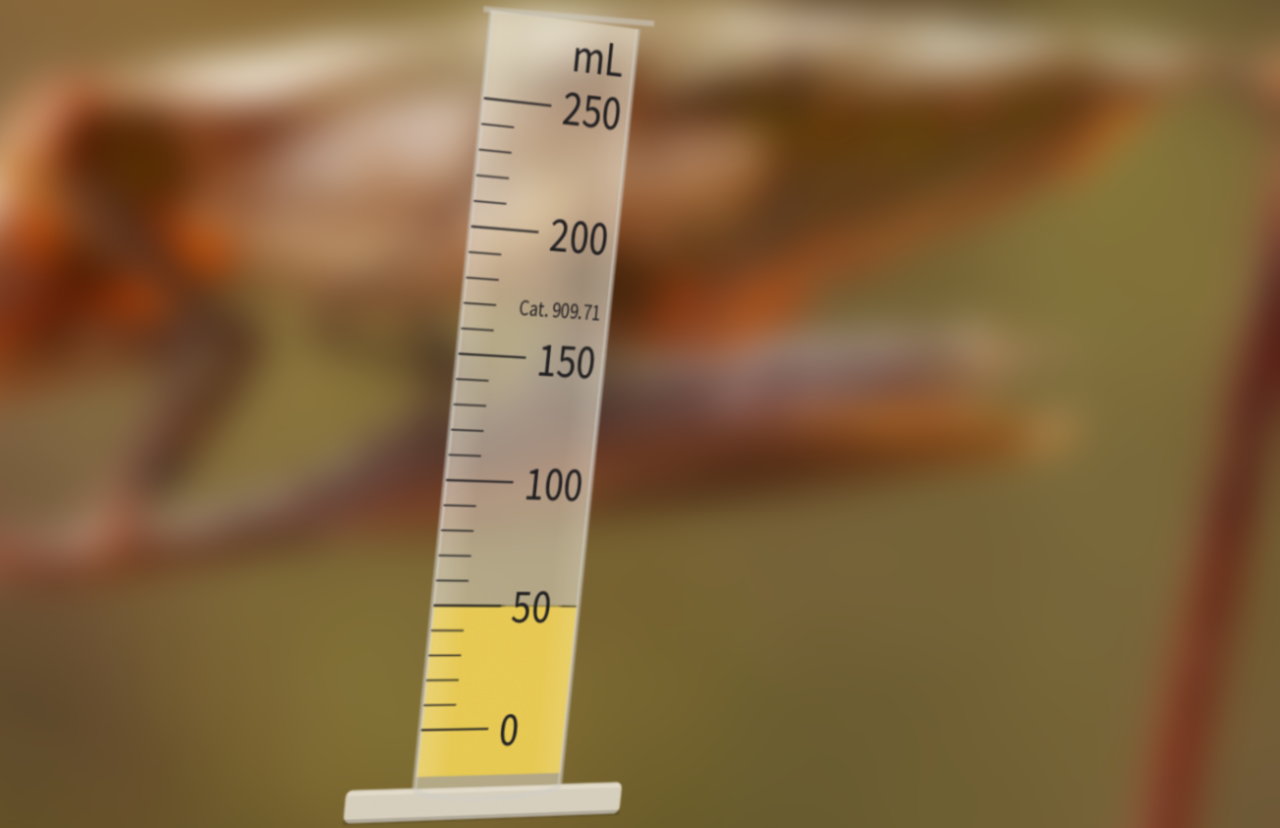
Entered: 50 mL
